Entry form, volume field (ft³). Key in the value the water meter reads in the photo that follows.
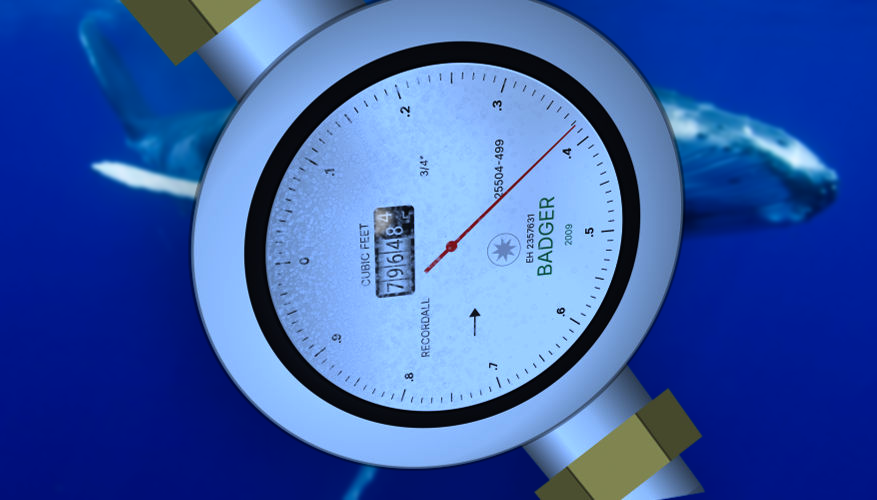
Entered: 796484.38 ft³
